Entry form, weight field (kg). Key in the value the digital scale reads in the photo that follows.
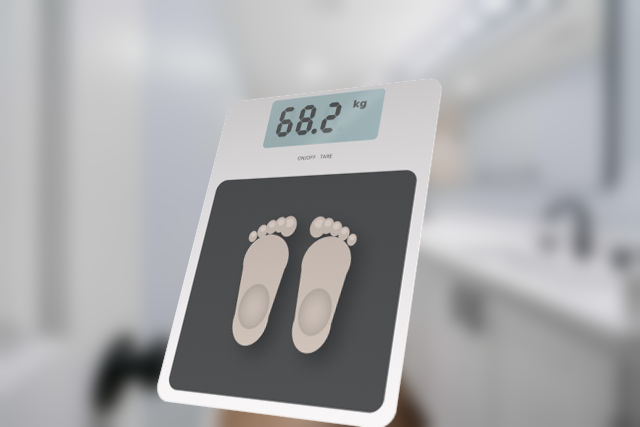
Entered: 68.2 kg
